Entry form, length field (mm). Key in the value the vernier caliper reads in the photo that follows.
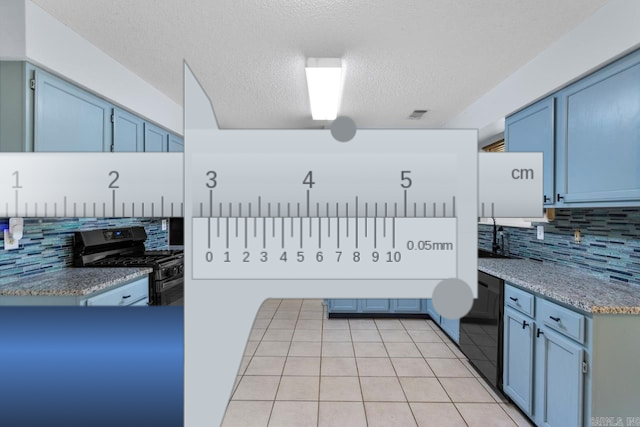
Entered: 29.8 mm
